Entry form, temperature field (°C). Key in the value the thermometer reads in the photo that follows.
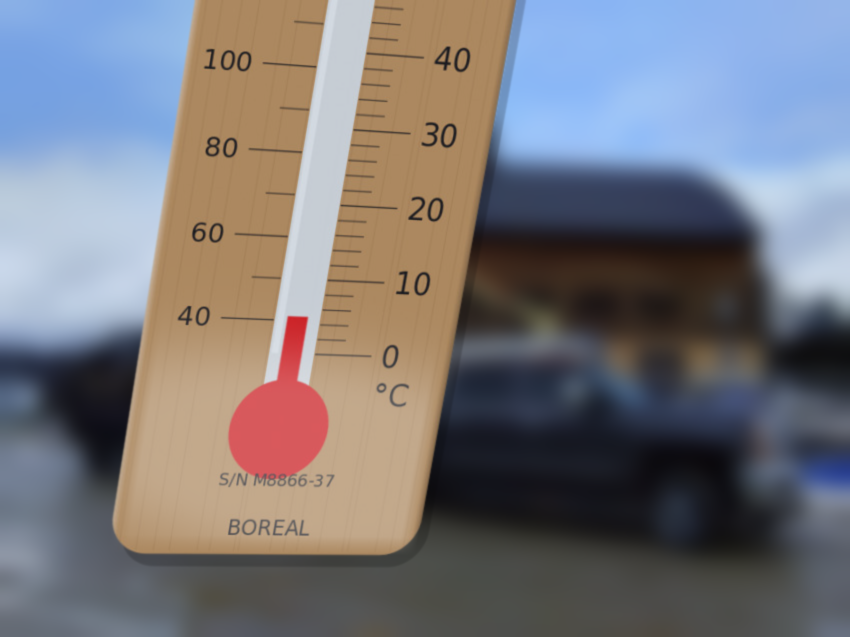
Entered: 5 °C
